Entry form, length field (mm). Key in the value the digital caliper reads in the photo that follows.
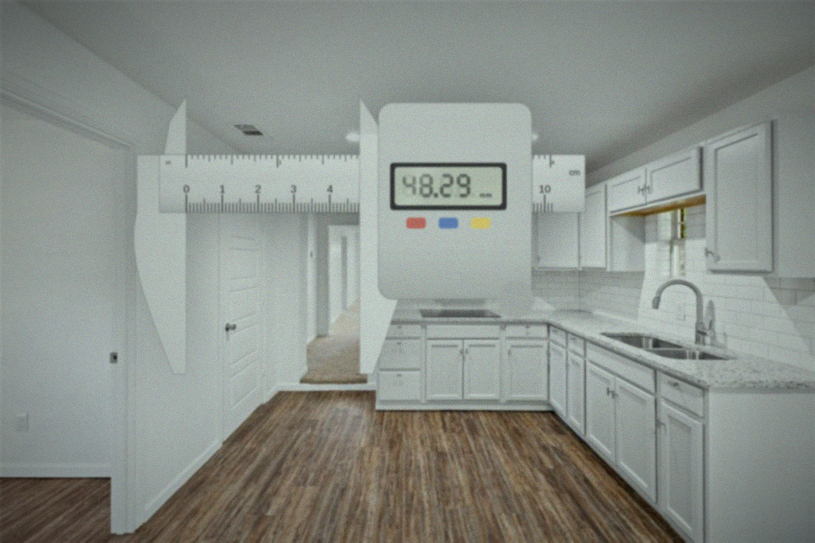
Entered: 48.29 mm
